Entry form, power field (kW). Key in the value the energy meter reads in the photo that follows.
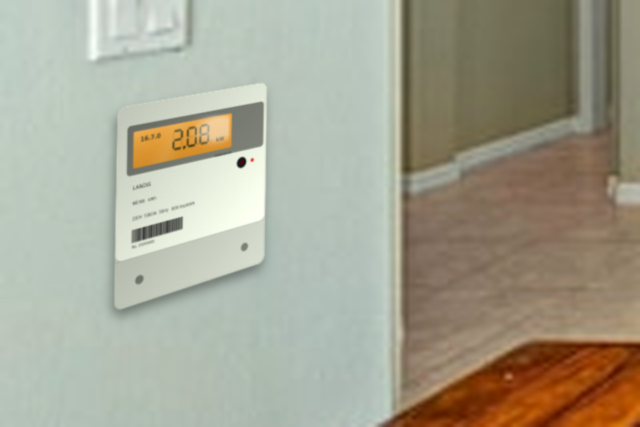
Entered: 2.08 kW
